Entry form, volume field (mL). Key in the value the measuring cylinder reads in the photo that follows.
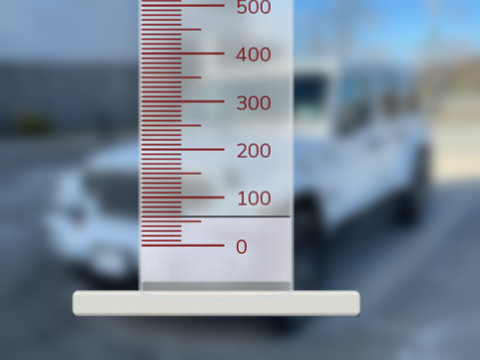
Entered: 60 mL
